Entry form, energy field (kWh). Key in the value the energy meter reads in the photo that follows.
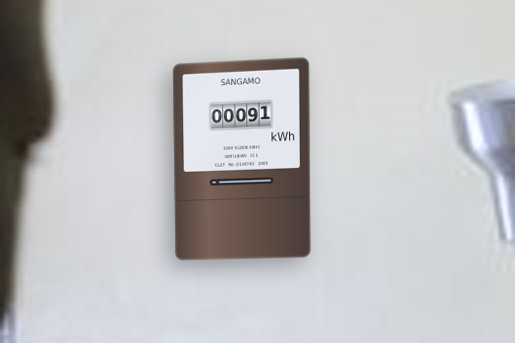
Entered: 91 kWh
